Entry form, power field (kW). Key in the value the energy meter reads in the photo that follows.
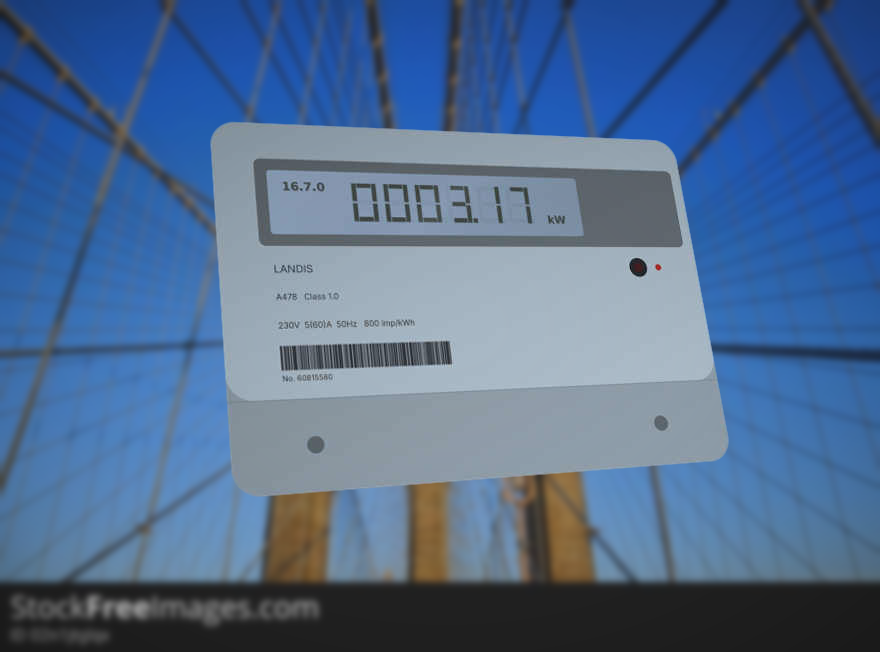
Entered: 3.17 kW
